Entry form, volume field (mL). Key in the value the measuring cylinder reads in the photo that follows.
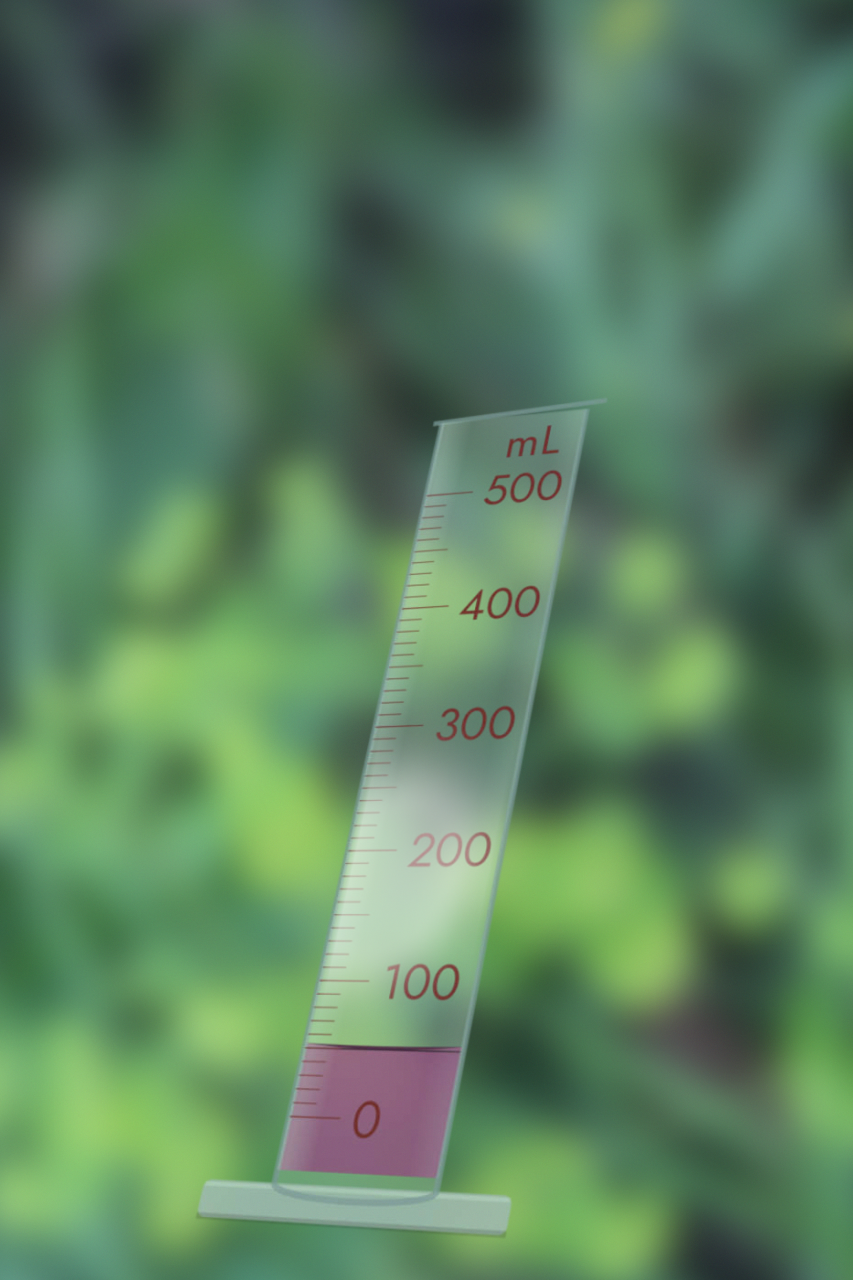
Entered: 50 mL
